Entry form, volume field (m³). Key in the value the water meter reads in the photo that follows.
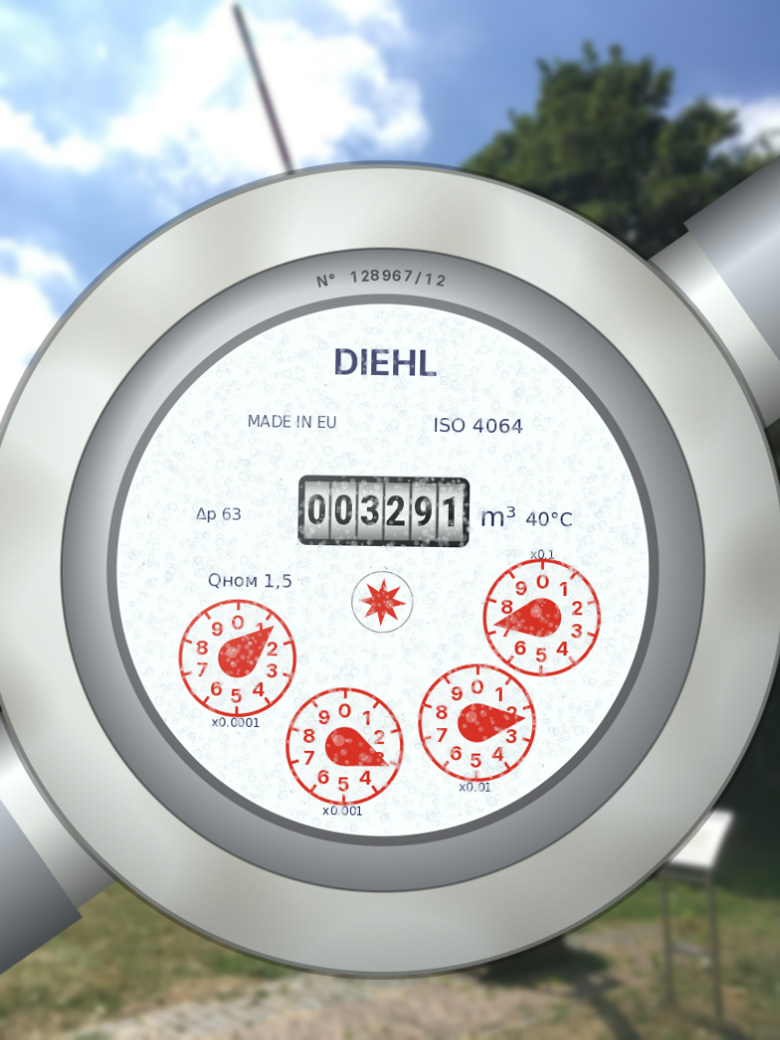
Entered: 3291.7231 m³
